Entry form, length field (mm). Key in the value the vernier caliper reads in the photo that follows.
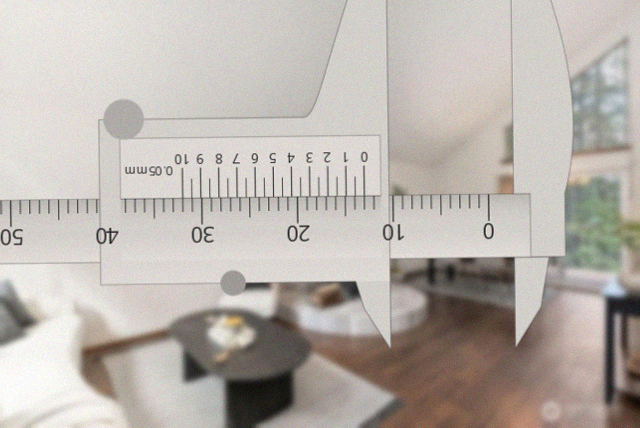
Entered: 13.0 mm
